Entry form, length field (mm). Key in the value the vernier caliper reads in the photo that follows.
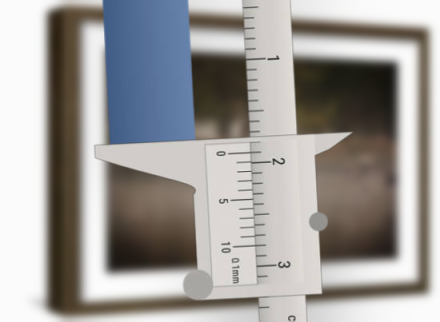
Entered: 19.0 mm
